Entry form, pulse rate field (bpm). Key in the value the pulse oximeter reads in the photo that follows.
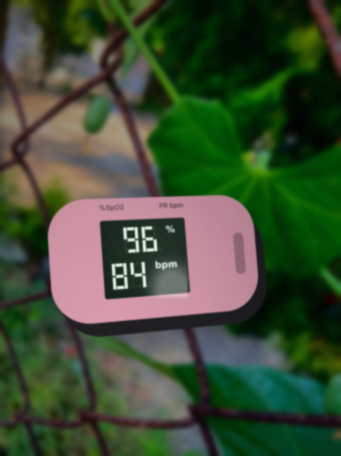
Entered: 84 bpm
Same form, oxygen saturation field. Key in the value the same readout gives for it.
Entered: 96 %
